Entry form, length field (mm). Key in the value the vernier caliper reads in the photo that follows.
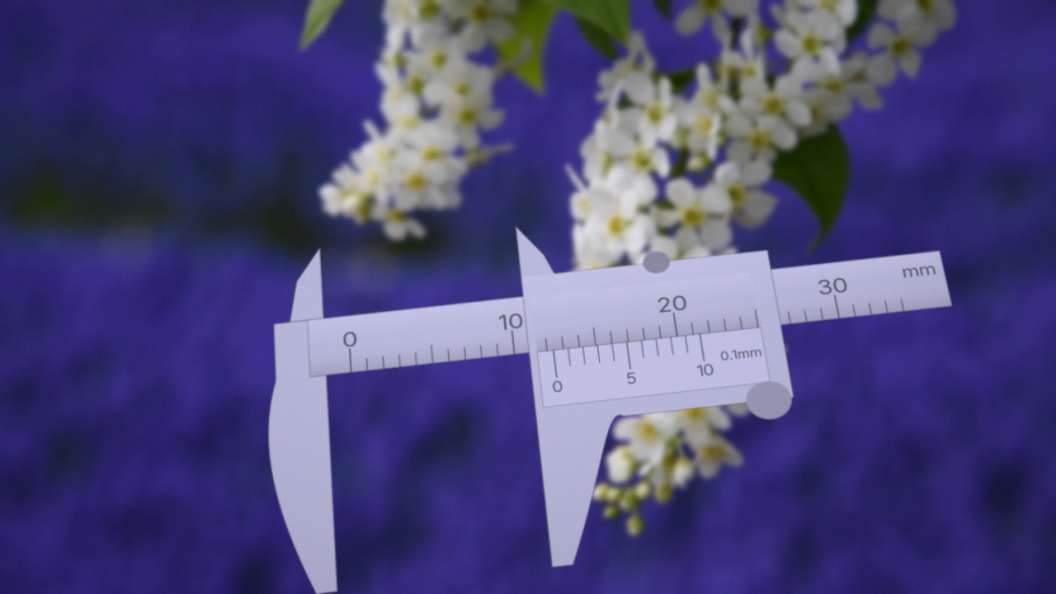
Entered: 12.4 mm
